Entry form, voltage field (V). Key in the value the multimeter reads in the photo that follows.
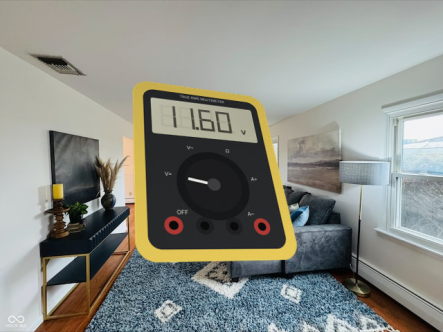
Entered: 11.60 V
